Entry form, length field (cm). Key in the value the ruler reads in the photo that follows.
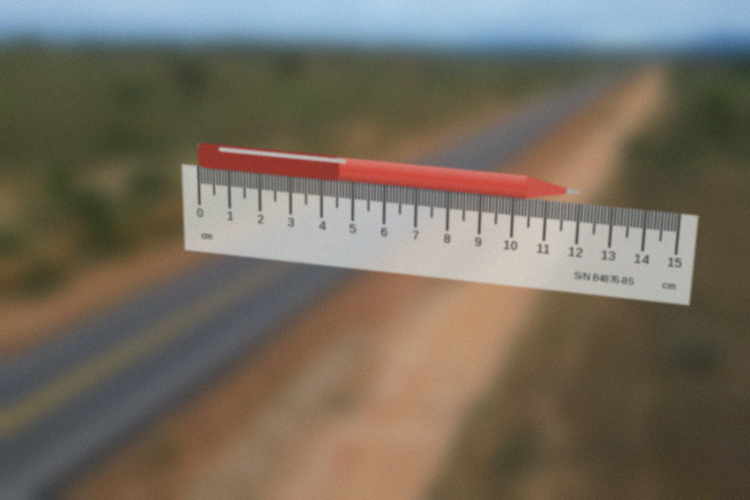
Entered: 12 cm
